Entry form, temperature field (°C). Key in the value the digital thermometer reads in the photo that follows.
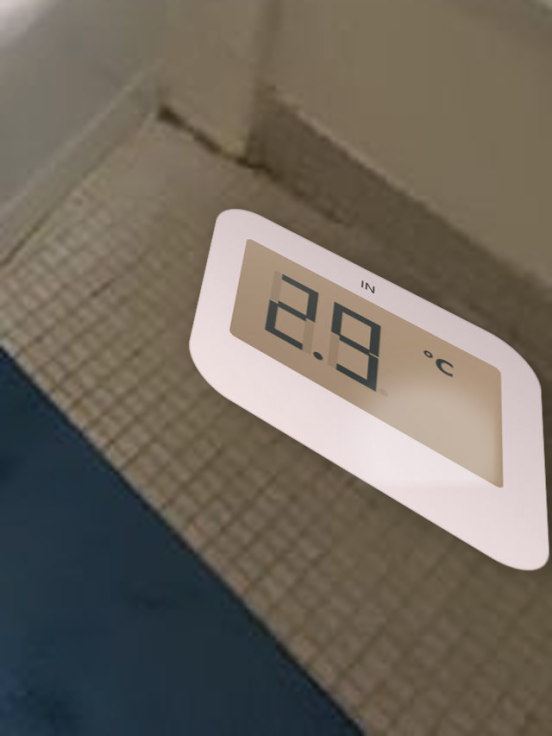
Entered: 2.9 °C
